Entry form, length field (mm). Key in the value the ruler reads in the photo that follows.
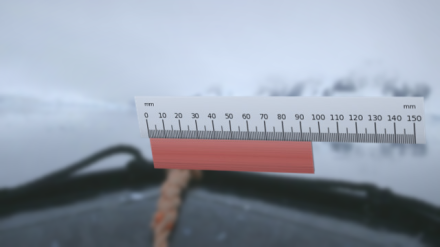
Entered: 95 mm
